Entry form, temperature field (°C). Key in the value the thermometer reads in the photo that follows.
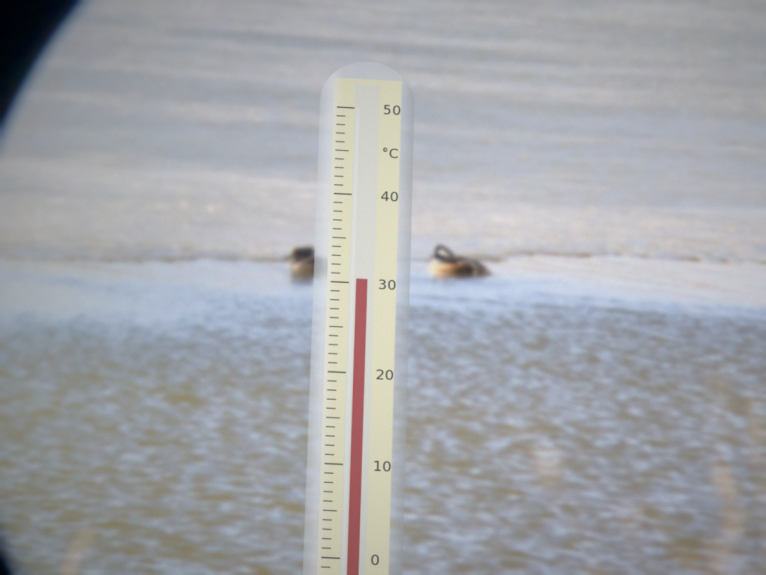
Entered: 30.5 °C
